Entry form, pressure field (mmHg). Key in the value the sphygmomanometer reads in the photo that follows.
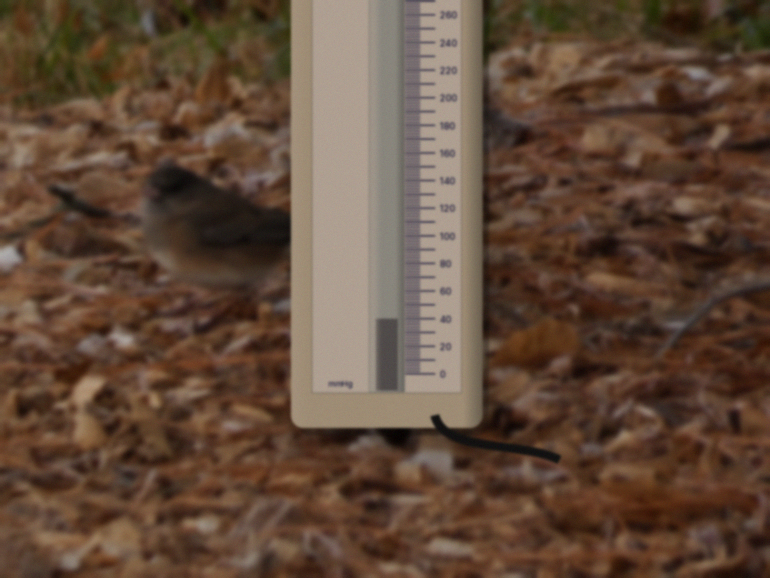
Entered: 40 mmHg
